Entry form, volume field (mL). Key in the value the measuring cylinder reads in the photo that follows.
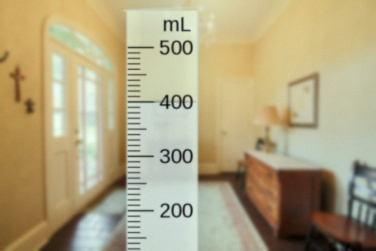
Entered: 400 mL
